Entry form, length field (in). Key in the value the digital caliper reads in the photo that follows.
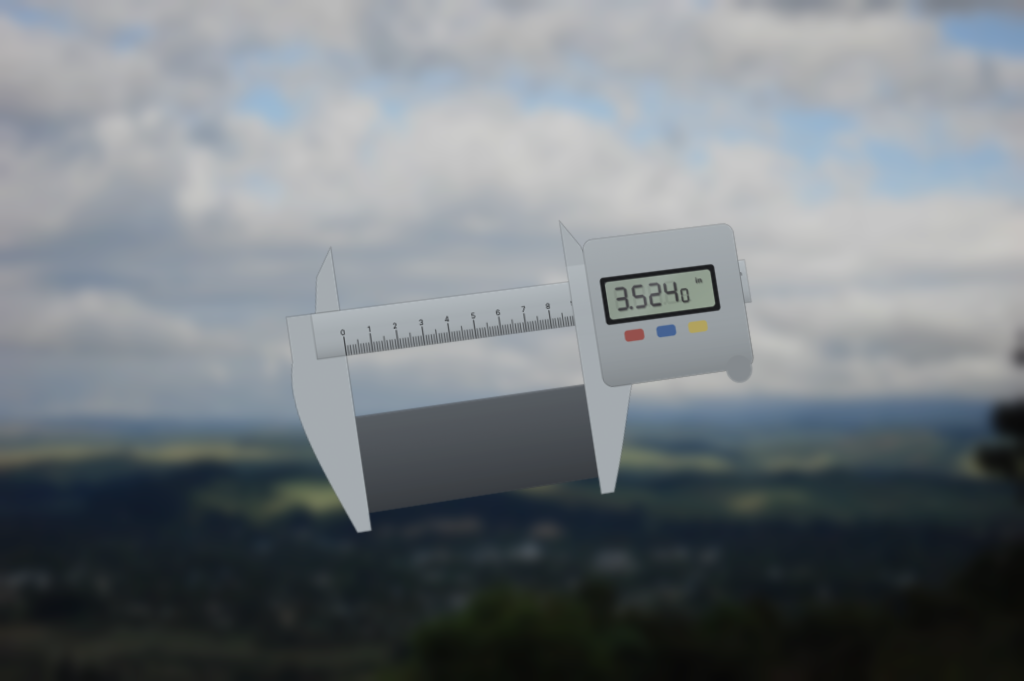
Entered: 3.5240 in
